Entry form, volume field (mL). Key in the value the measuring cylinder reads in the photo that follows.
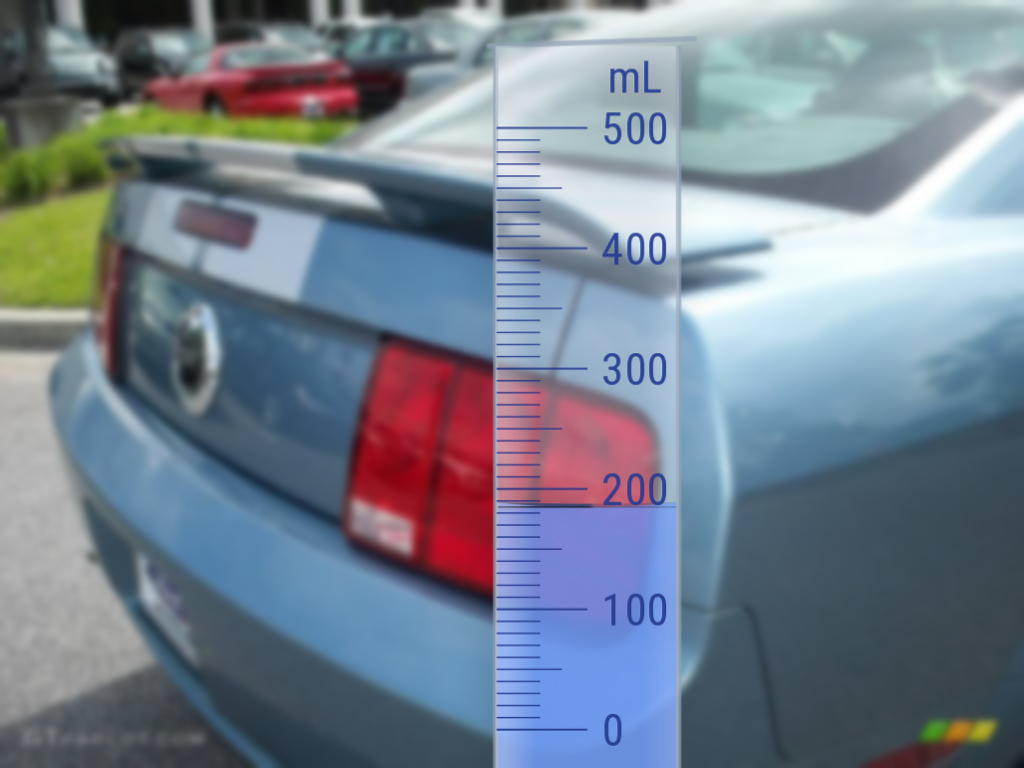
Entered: 185 mL
